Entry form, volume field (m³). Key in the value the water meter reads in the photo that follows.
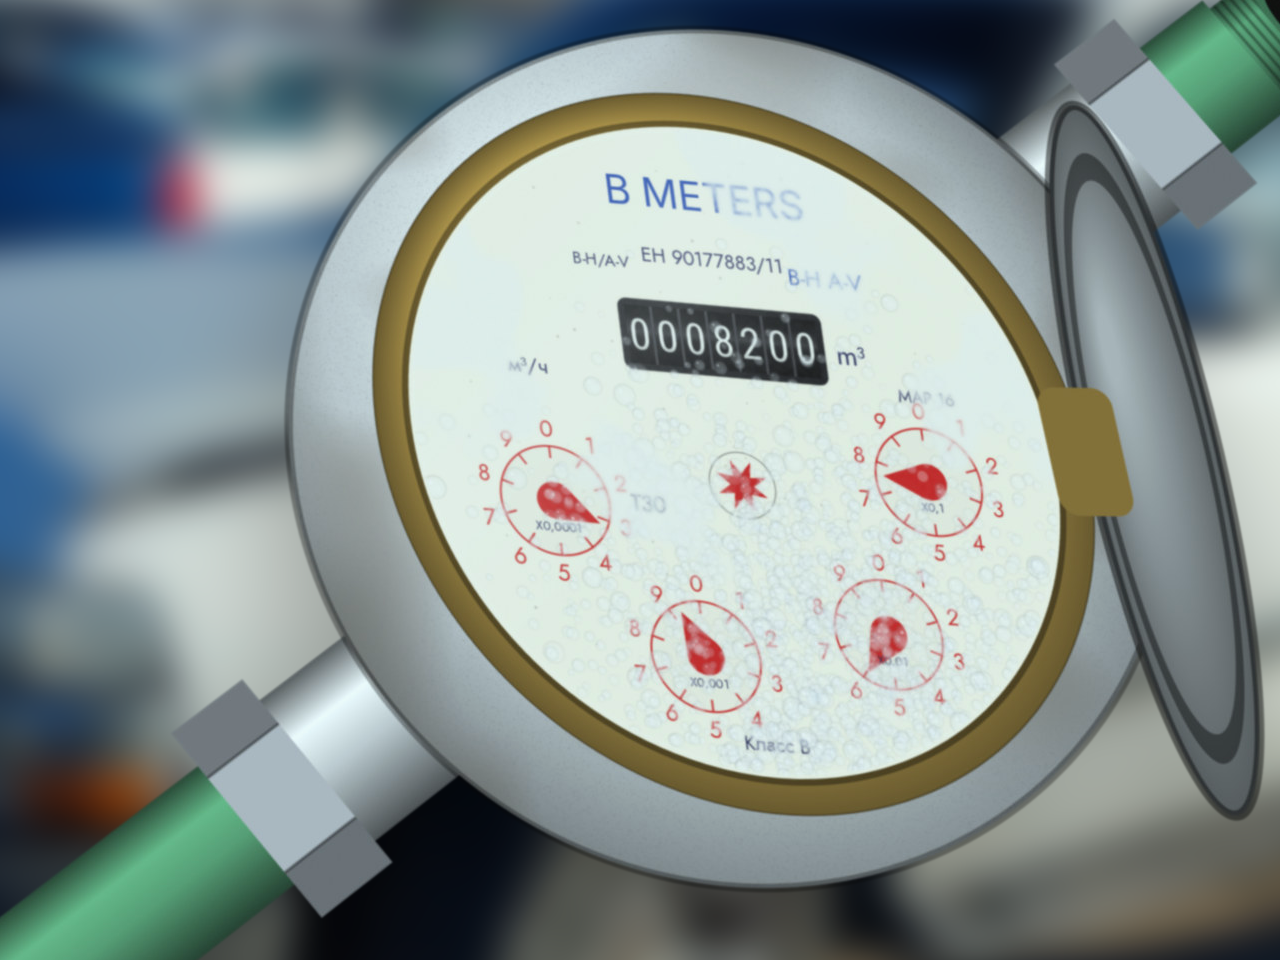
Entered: 8200.7593 m³
